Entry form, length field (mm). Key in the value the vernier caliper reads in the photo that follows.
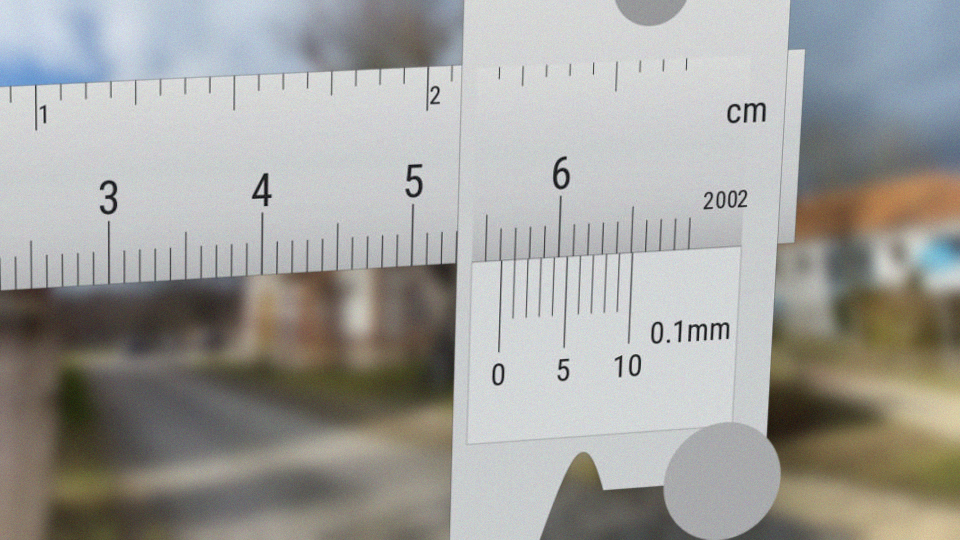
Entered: 56.1 mm
